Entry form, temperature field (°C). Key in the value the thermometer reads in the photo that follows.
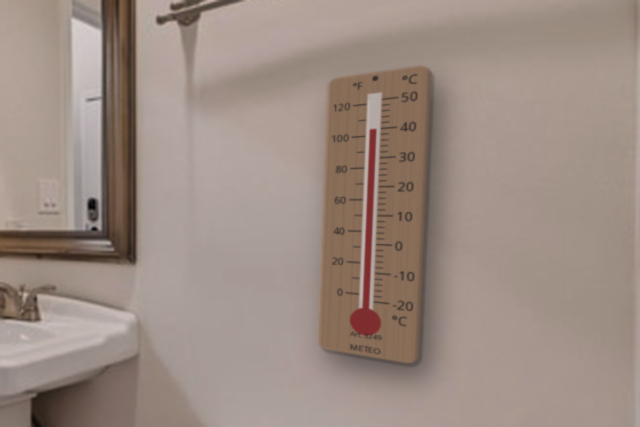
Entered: 40 °C
